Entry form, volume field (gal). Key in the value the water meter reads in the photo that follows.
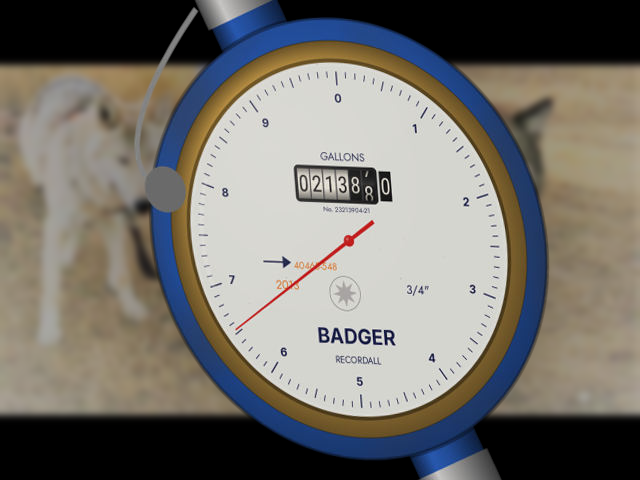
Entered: 213876.5 gal
